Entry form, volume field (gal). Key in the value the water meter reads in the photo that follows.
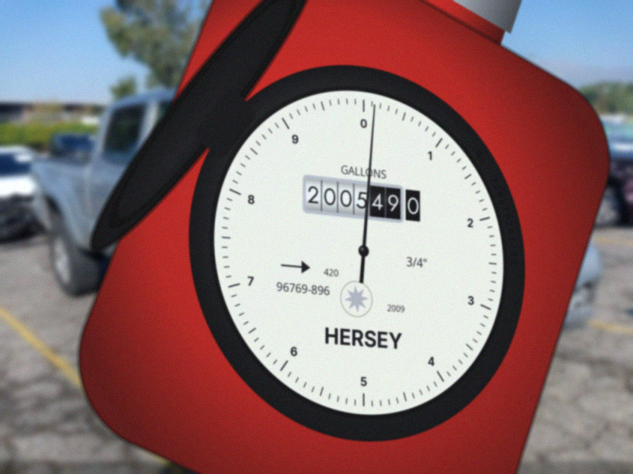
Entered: 2005490.1 gal
